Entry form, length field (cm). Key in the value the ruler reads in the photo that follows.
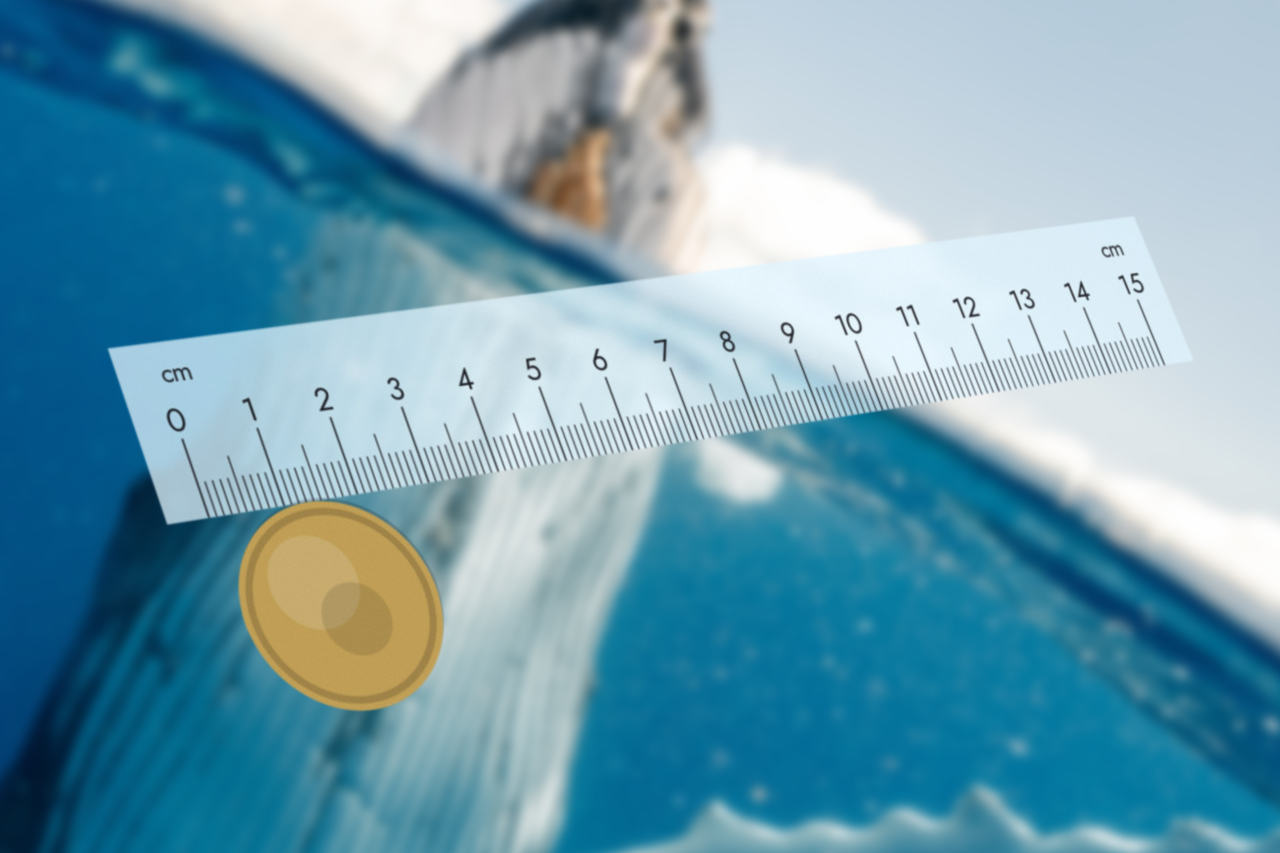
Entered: 2.6 cm
